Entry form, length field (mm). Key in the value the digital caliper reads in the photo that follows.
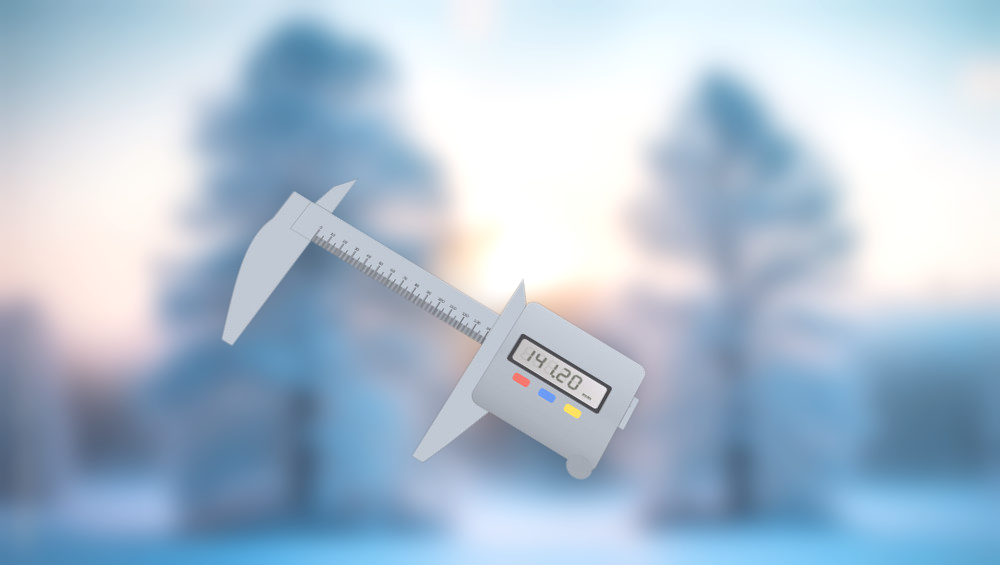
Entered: 141.20 mm
